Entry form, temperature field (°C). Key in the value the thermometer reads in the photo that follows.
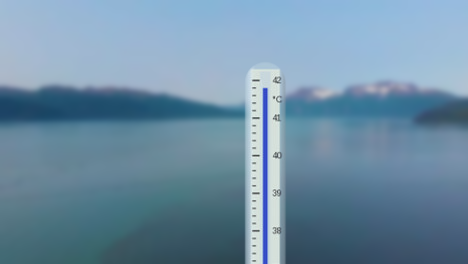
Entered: 41.8 °C
